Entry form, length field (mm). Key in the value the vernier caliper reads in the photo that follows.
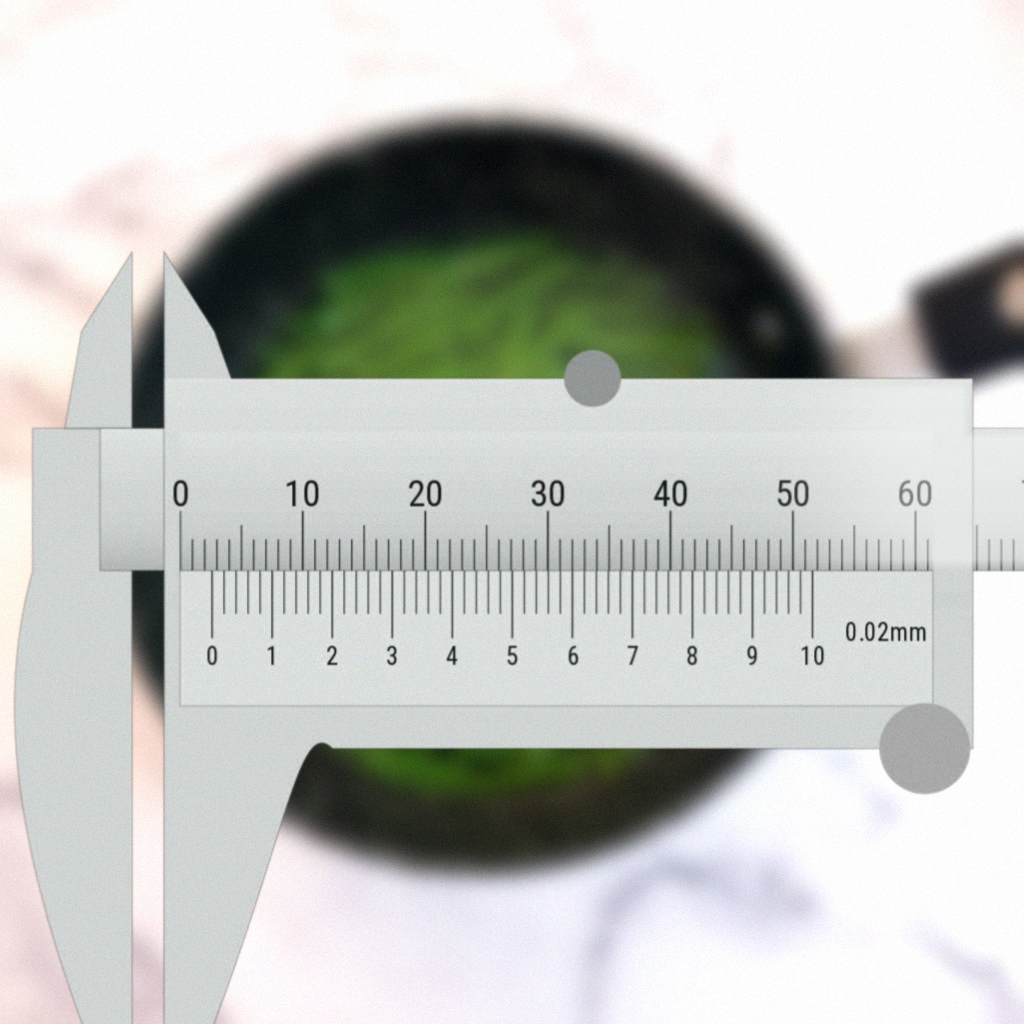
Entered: 2.6 mm
